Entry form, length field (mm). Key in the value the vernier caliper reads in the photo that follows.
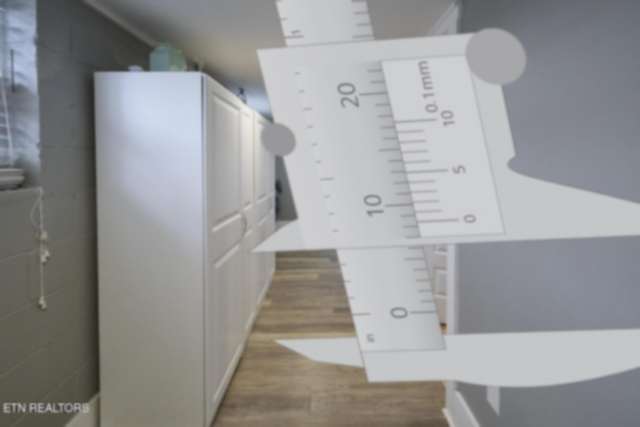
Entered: 8.4 mm
